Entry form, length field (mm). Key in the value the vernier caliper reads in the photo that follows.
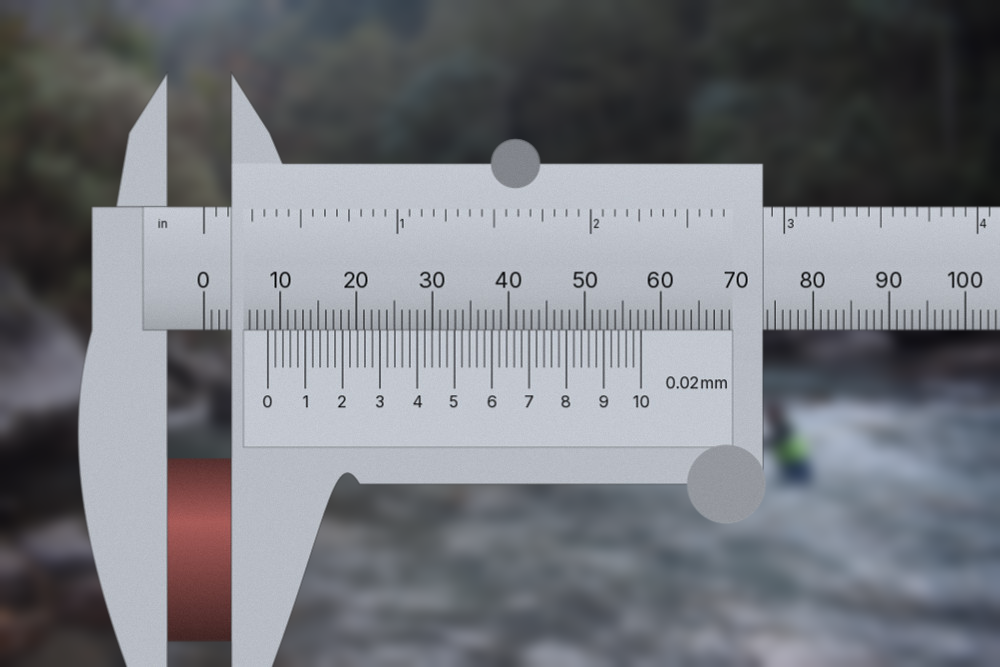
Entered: 8.4 mm
